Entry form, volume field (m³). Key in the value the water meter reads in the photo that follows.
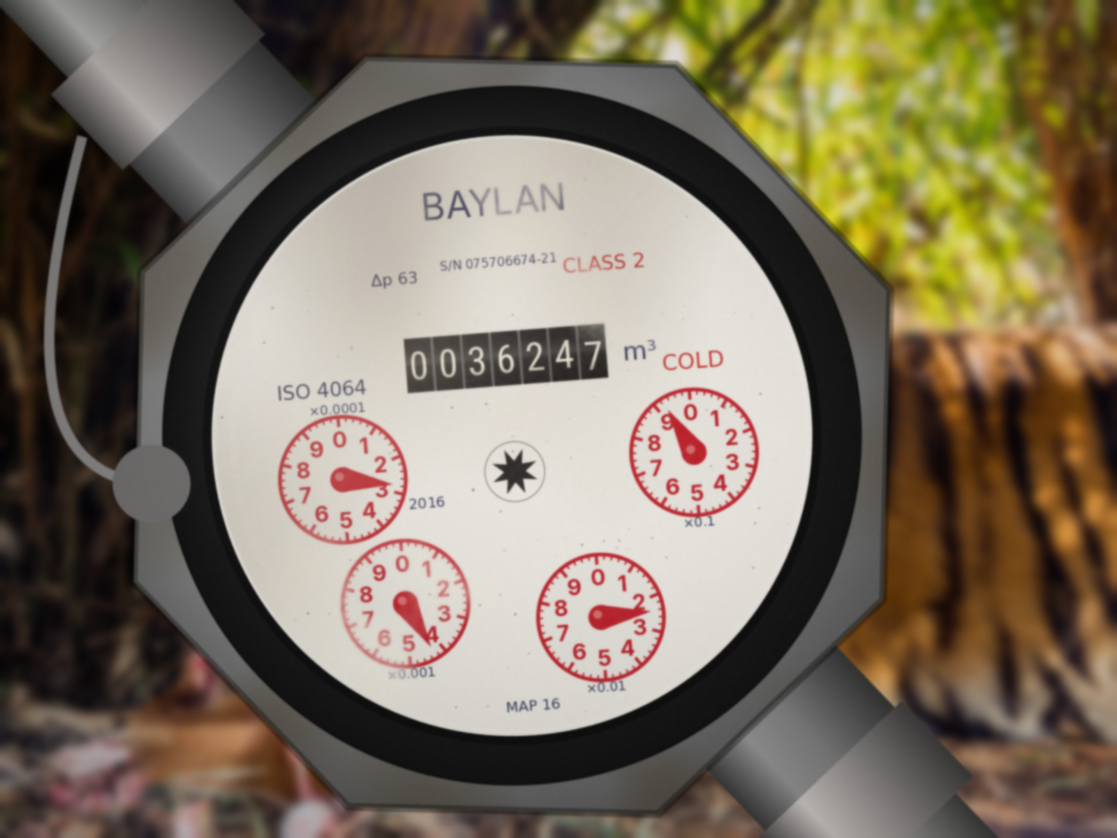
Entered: 36246.9242 m³
